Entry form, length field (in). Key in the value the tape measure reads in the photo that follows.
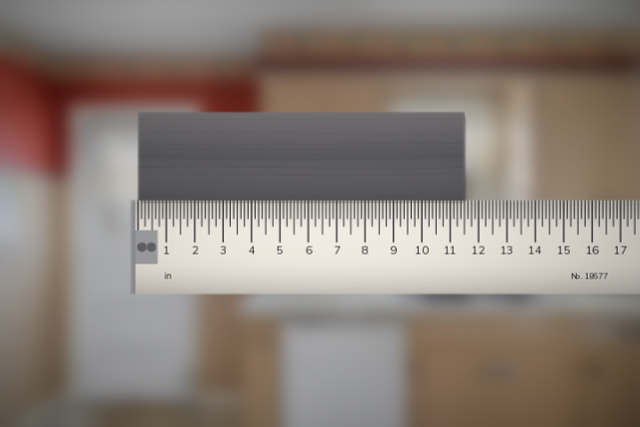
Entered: 11.5 in
